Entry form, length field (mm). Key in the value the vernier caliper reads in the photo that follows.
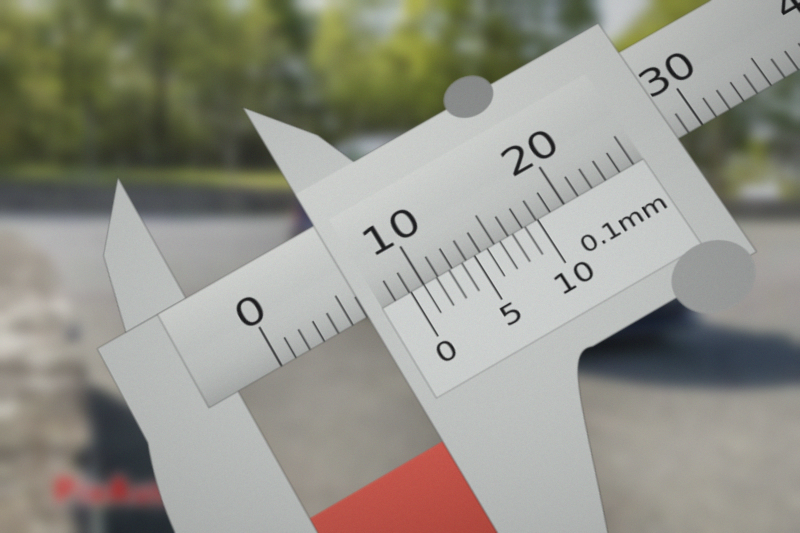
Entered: 9.1 mm
